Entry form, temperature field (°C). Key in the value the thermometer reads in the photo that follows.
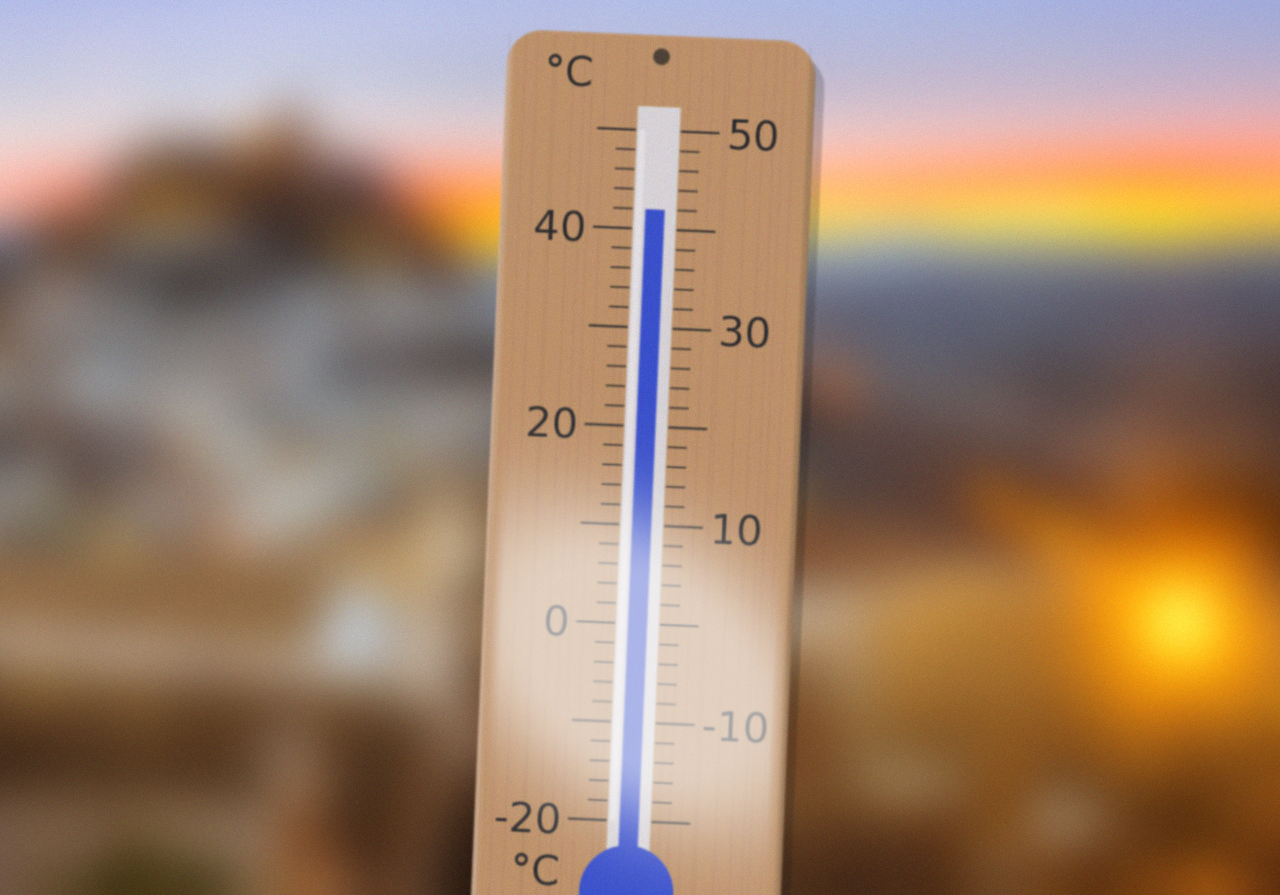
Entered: 42 °C
